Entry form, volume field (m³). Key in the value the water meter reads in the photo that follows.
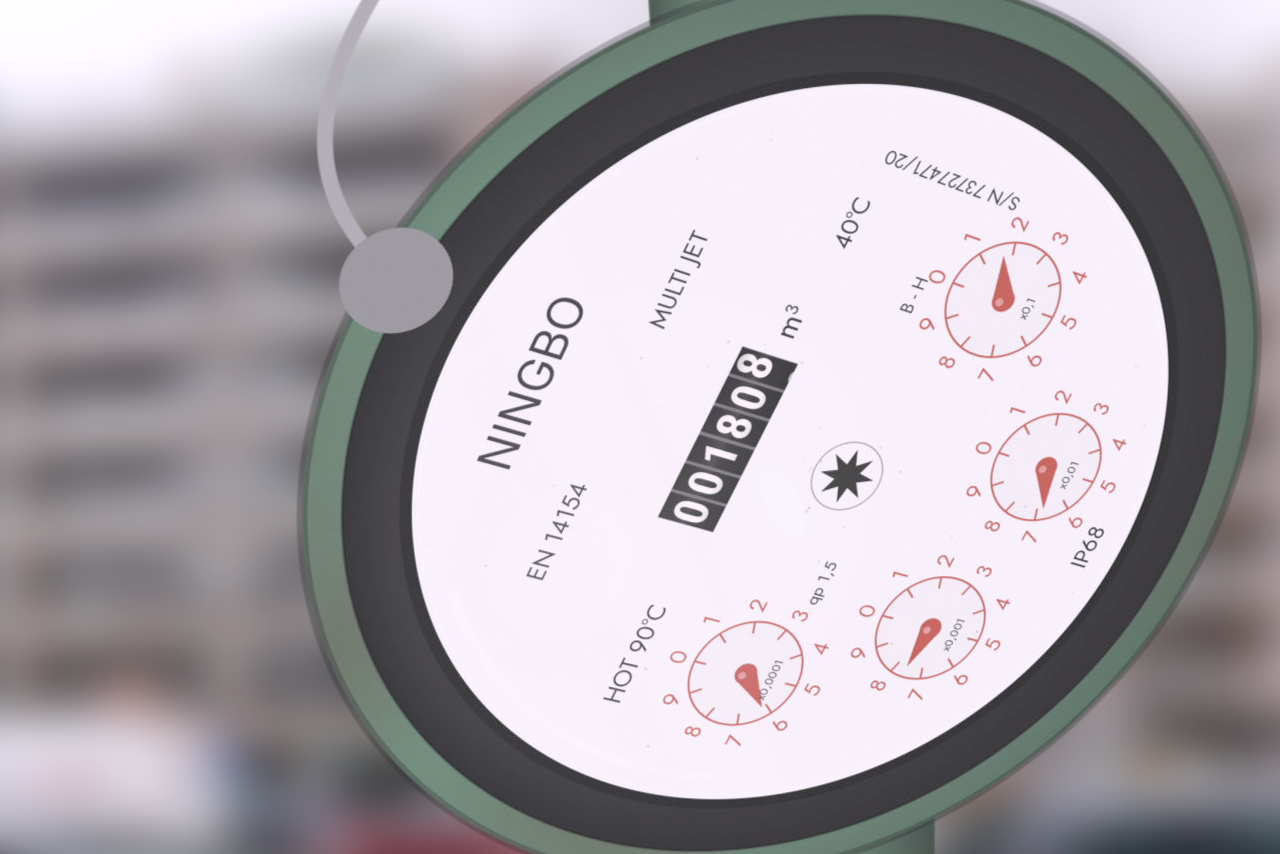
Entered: 1808.1676 m³
